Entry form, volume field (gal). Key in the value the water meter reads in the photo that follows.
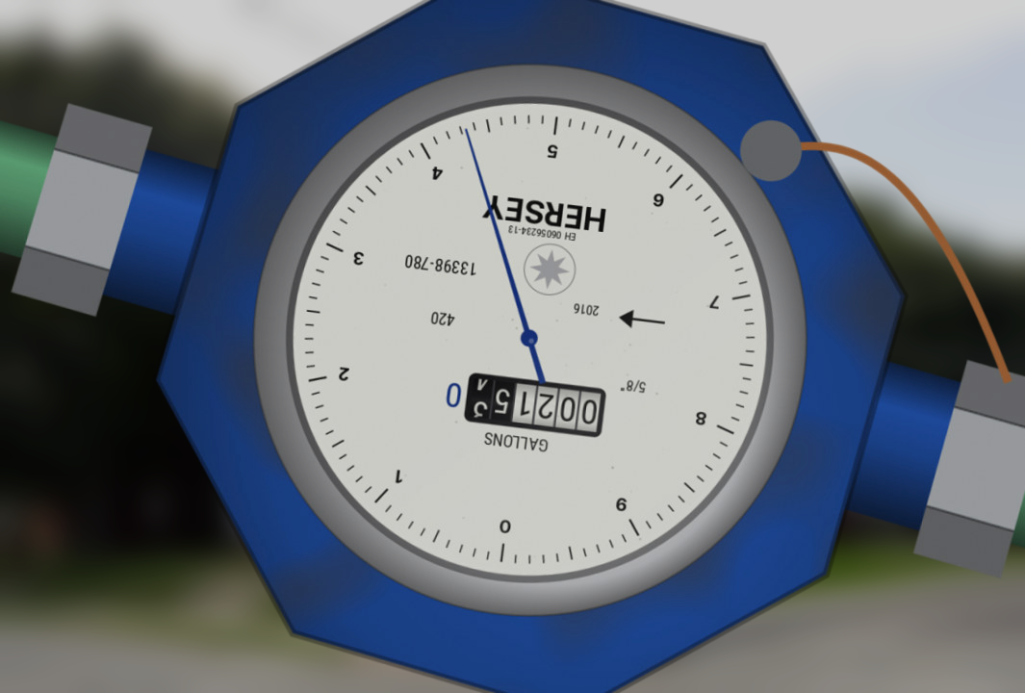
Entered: 21534.3 gal
